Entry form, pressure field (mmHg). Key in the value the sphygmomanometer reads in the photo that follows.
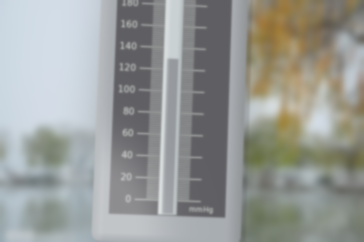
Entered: 130 mmHg
